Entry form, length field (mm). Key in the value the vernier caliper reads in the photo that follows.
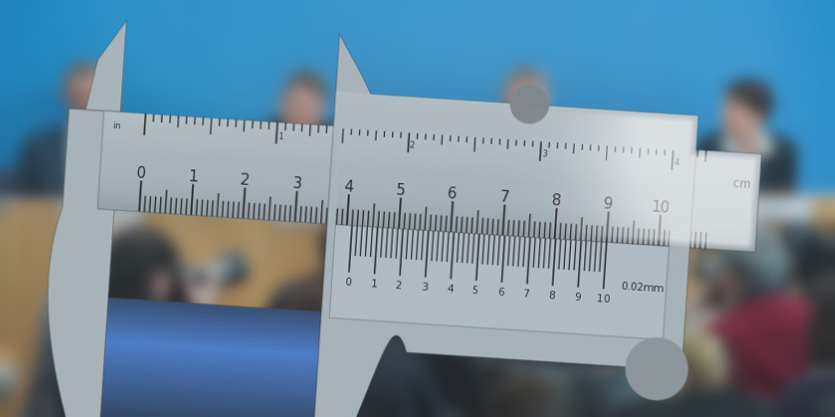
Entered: 41.0 mm
